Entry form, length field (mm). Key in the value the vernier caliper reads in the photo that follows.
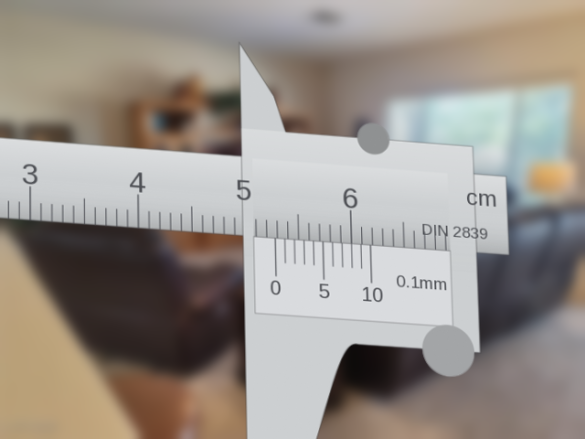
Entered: 52.8 mm
